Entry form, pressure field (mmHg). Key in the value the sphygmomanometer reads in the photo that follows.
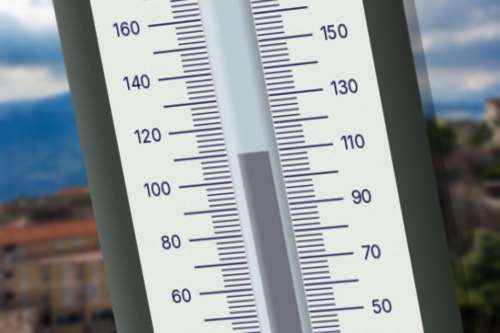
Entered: 110 mmHg
